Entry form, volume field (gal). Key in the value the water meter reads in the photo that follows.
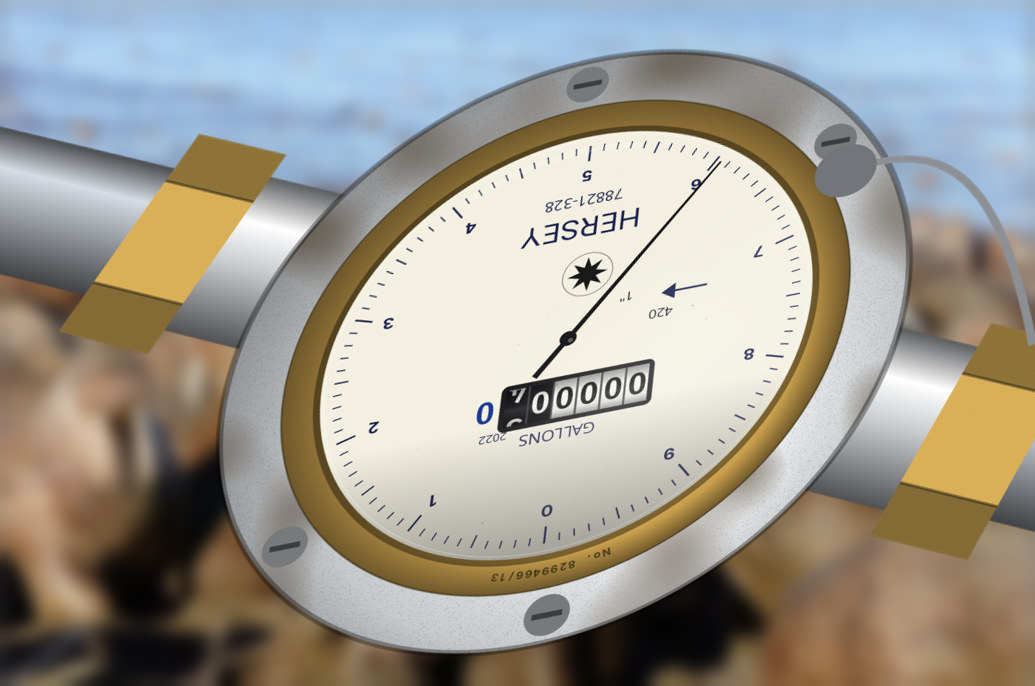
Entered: 36.0 gal
